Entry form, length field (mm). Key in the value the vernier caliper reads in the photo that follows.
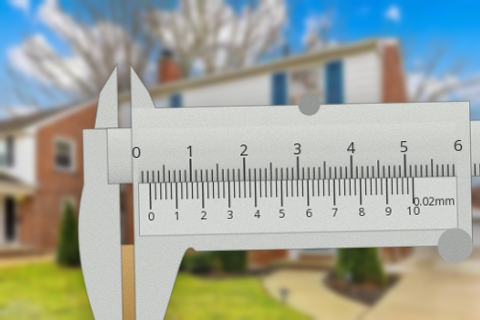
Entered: 2.4 mm
